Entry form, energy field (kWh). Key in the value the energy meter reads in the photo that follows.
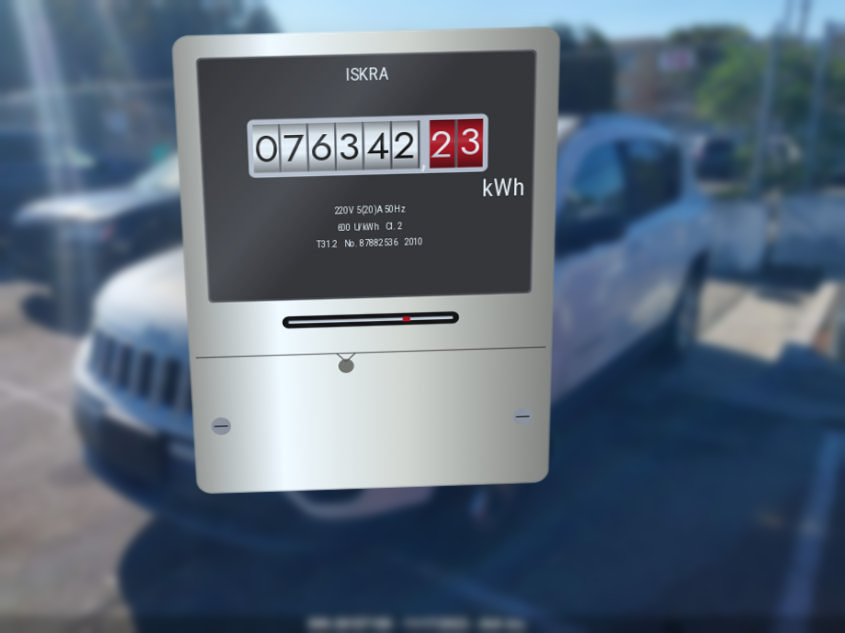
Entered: 76342.23 kWh
